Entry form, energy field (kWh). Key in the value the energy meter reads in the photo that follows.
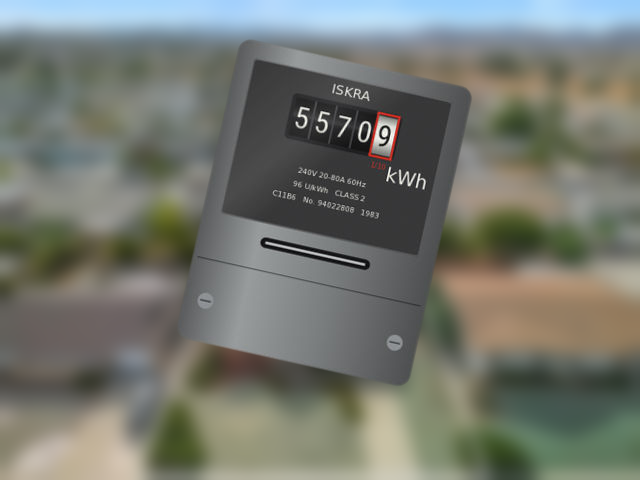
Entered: 5570.9 kWh
